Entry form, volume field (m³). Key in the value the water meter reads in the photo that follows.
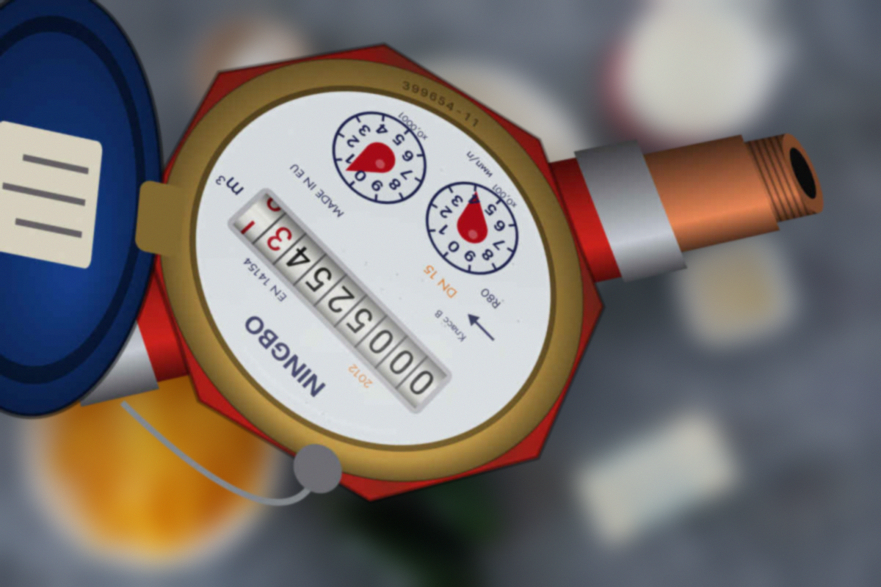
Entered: 5254.3140 m³
